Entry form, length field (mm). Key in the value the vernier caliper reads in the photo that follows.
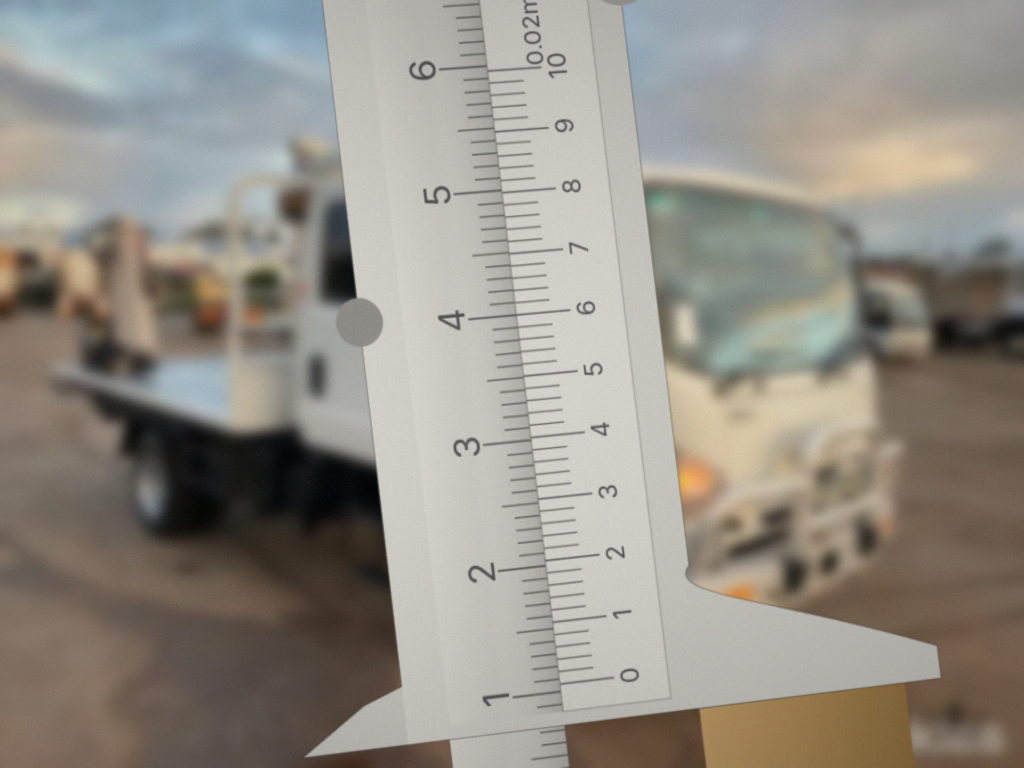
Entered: 10.6 mm
